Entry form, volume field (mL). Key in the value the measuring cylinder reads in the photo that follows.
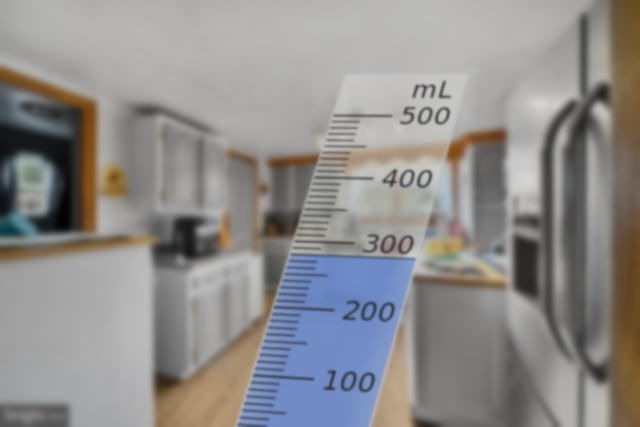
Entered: 280 mL
